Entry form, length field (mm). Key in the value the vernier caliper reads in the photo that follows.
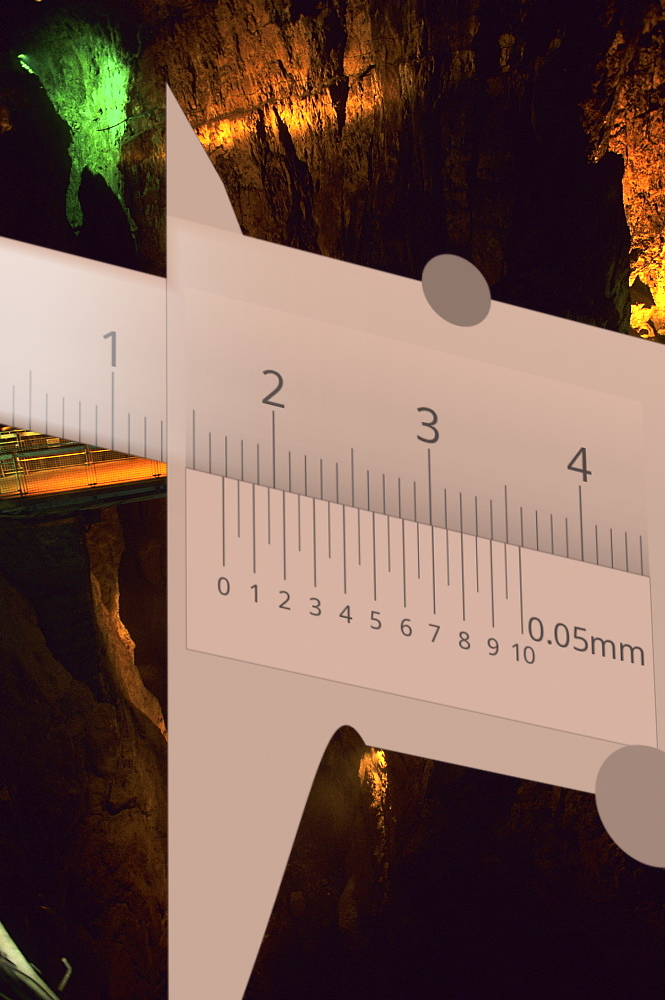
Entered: 16.8 mm
